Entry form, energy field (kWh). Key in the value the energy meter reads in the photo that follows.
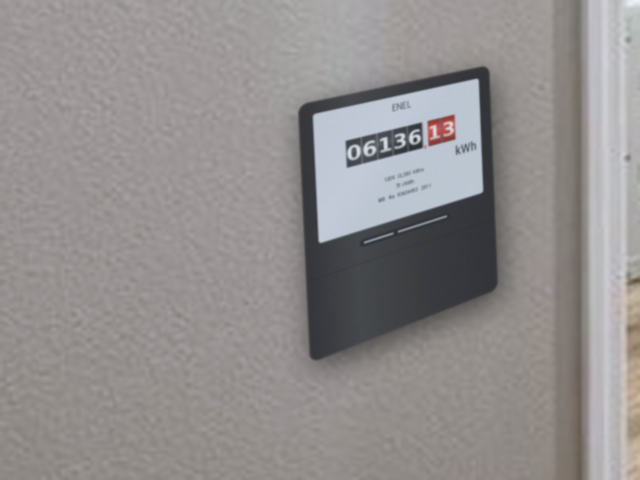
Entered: 6136.13 kWh
